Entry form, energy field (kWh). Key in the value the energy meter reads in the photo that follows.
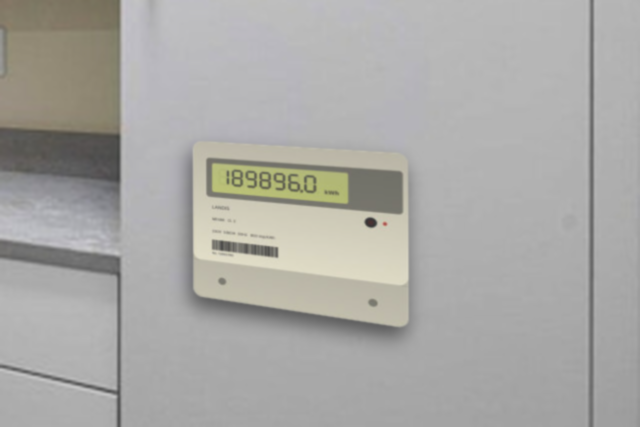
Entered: 189896.0 kWh
